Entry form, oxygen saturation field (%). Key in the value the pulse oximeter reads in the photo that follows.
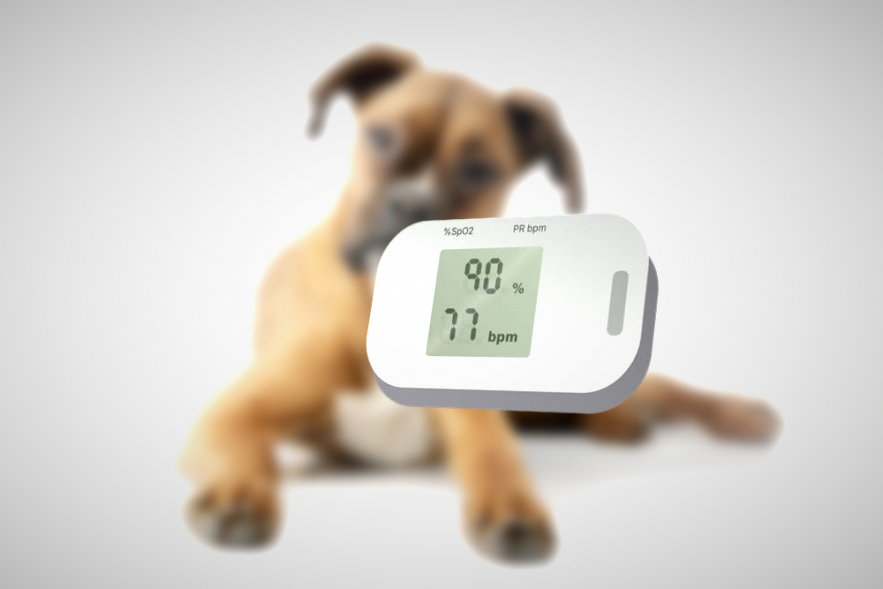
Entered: 90 %
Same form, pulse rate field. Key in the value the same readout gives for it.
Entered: 77 bpm
